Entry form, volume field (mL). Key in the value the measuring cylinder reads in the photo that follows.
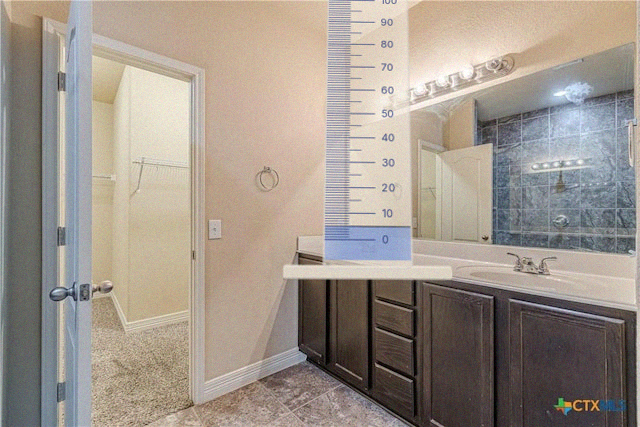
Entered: 5 mL
